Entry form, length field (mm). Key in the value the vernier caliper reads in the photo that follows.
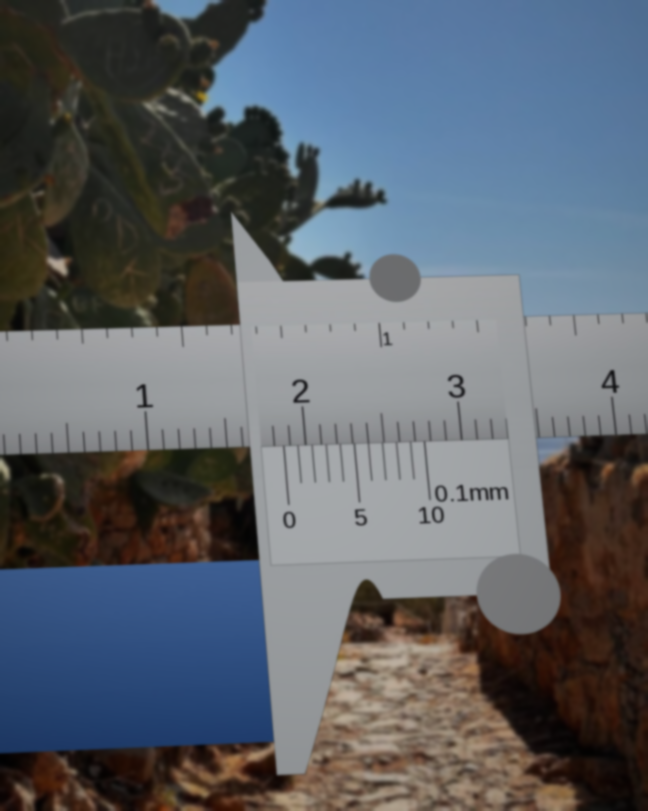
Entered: 18.6 mm
